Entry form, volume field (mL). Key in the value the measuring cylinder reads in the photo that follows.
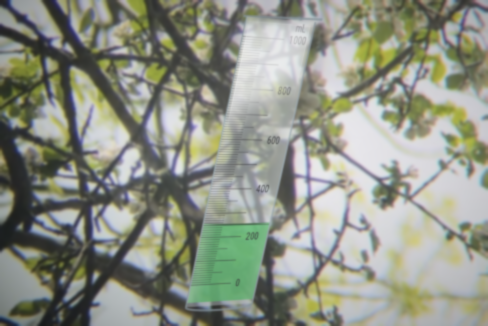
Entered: 250 mL
